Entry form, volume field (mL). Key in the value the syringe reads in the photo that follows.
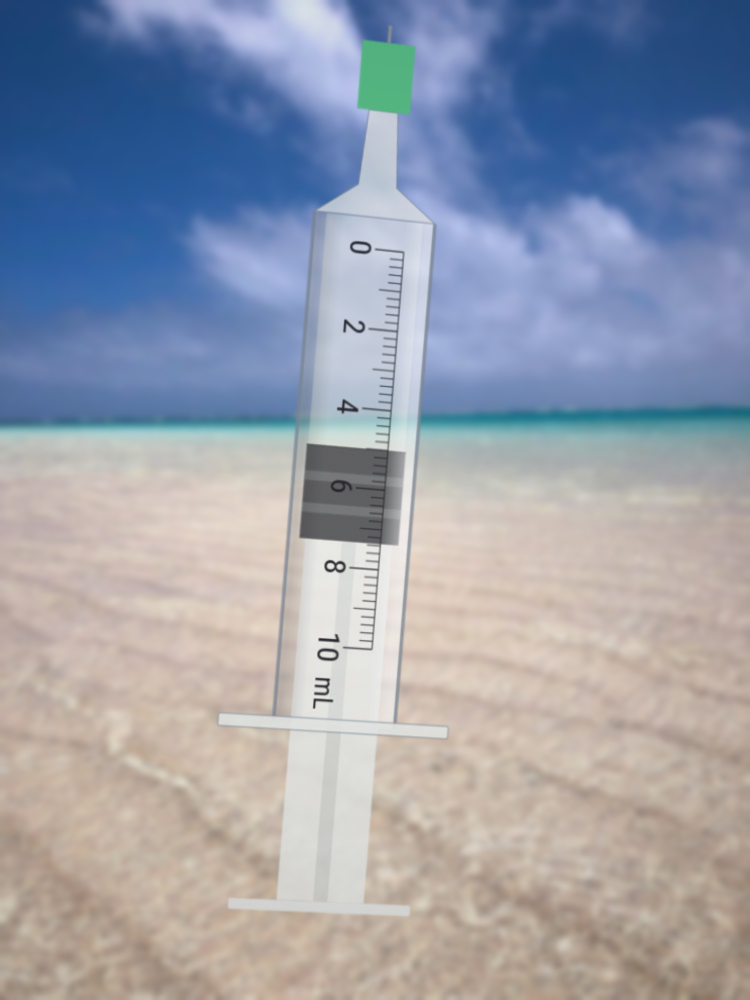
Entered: 5 mL
